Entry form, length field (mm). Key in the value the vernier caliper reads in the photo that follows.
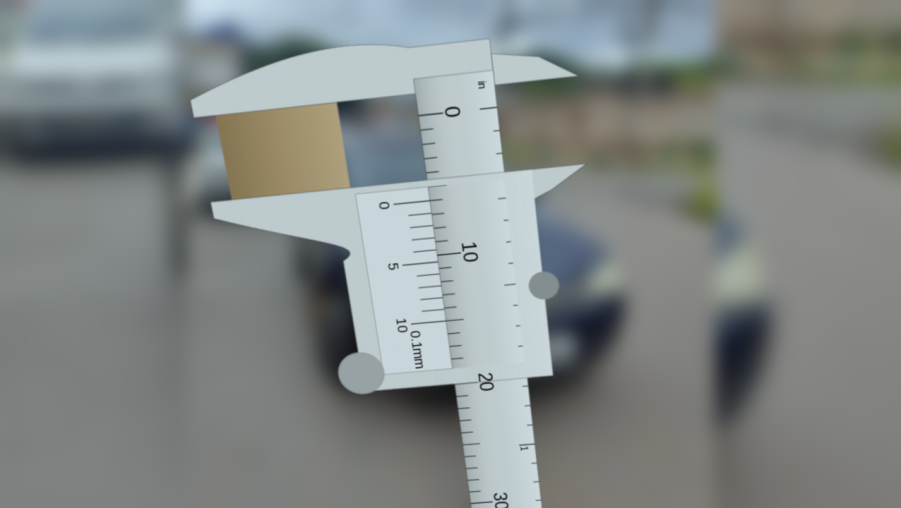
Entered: 6.0 mm
